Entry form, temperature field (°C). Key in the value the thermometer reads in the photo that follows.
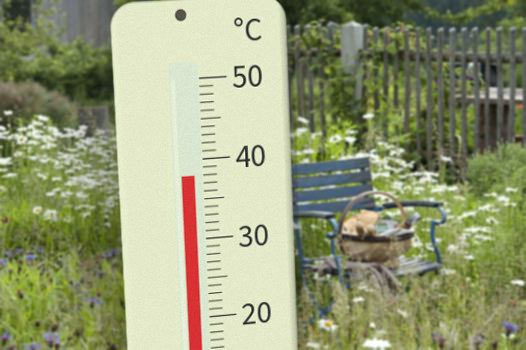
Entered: 38 °C
